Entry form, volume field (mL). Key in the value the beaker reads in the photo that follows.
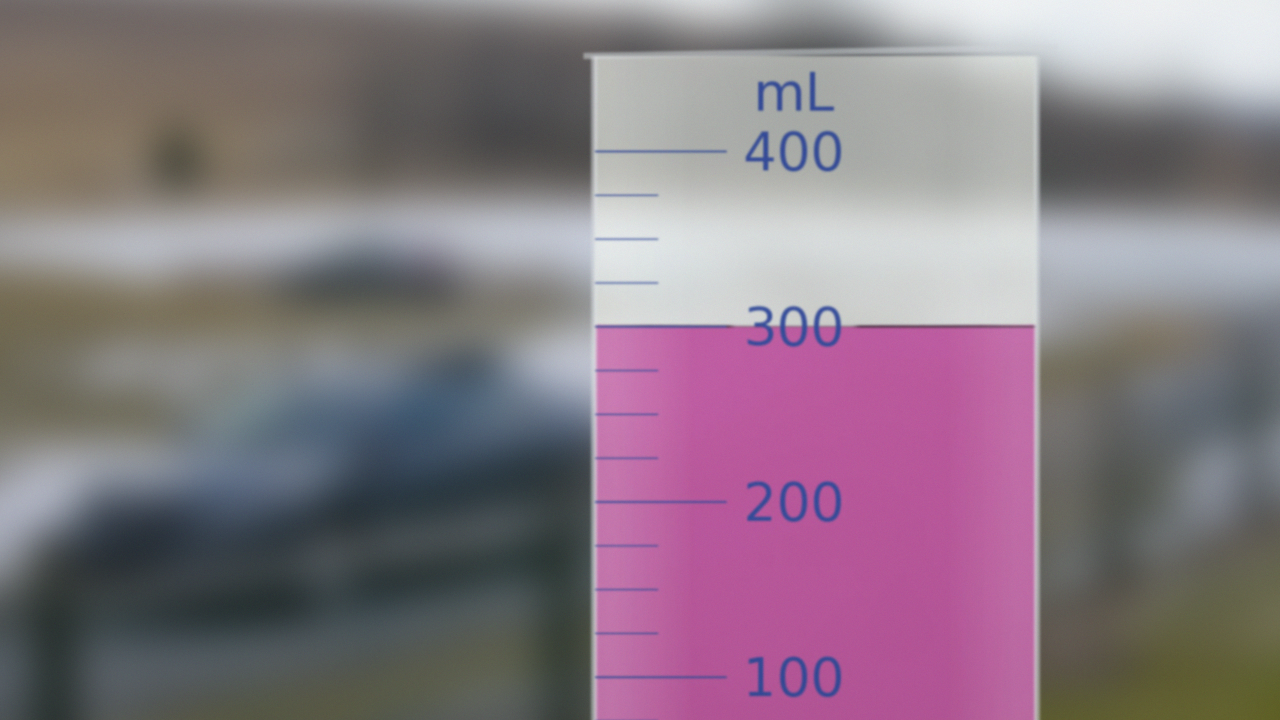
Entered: 300 mL
